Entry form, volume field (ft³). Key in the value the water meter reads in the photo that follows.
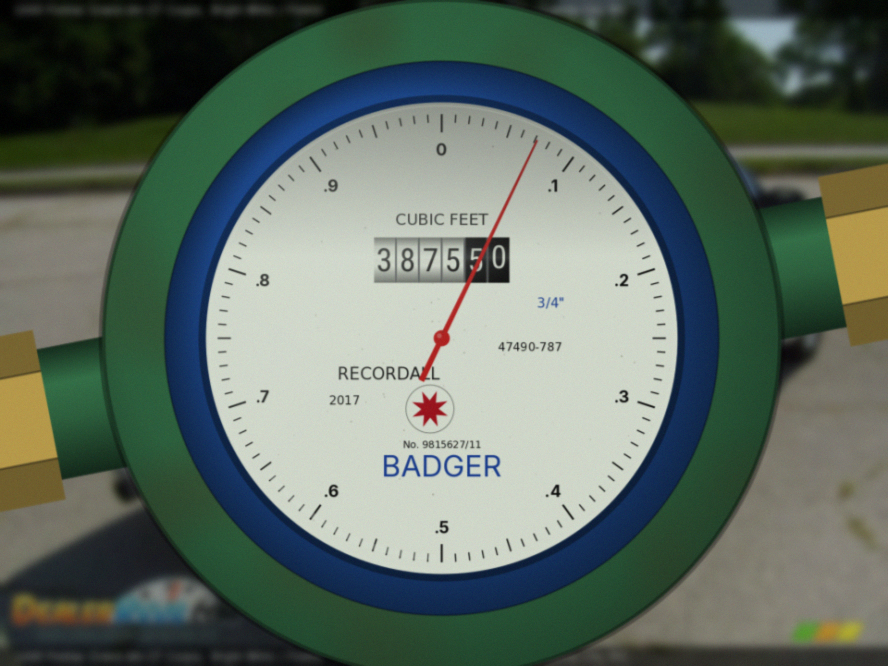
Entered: 387550.07 ft³
